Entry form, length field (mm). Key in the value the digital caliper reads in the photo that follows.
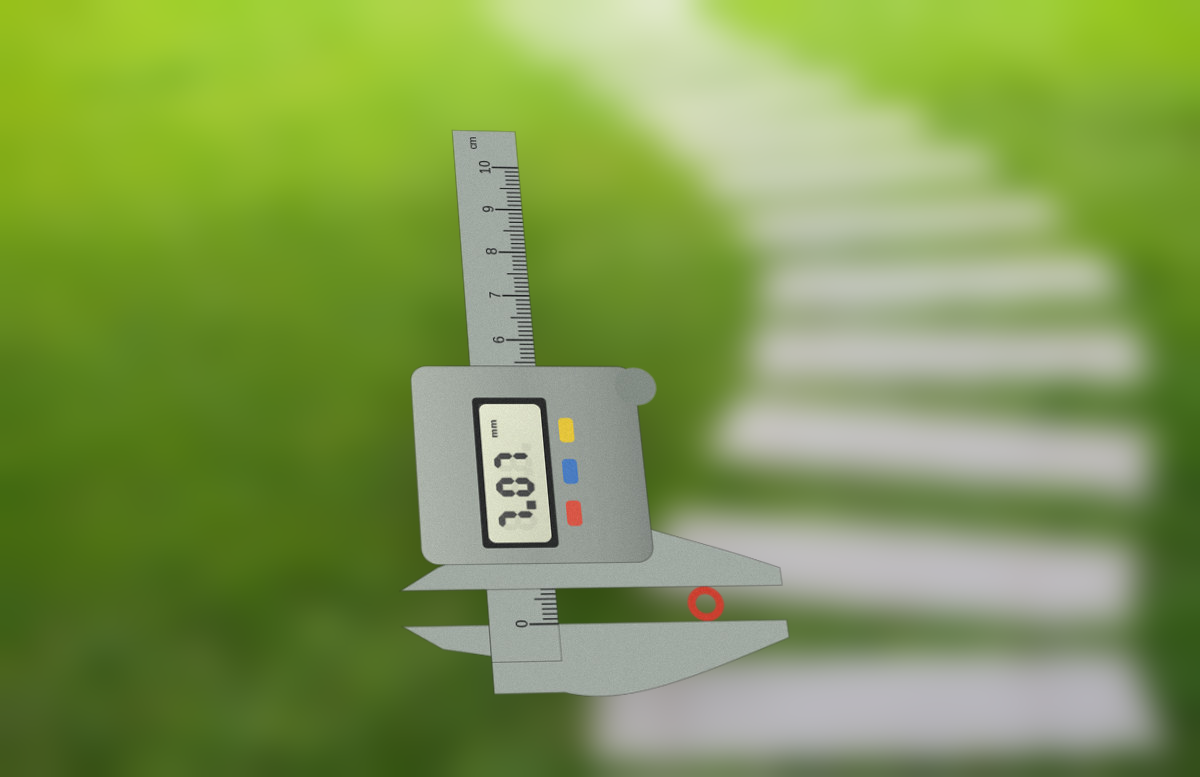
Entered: 7.07 mm
